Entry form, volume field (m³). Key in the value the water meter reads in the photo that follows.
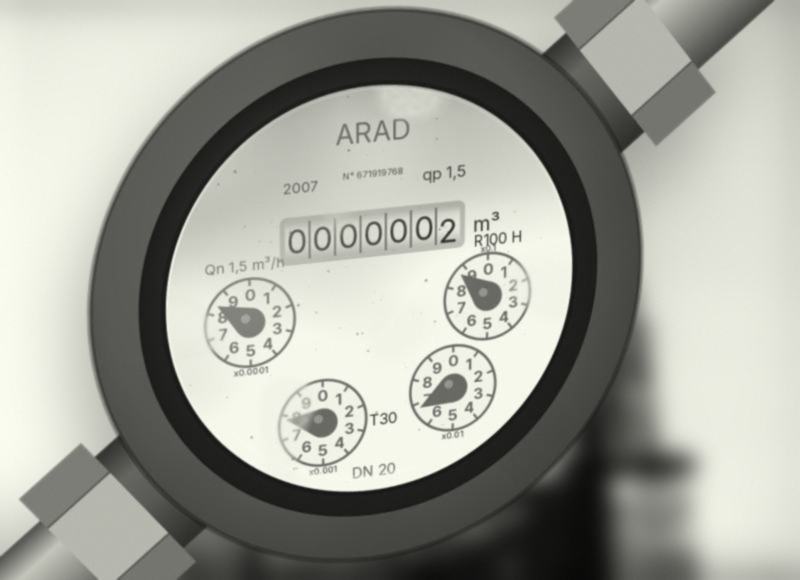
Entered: 1.8678 m³
